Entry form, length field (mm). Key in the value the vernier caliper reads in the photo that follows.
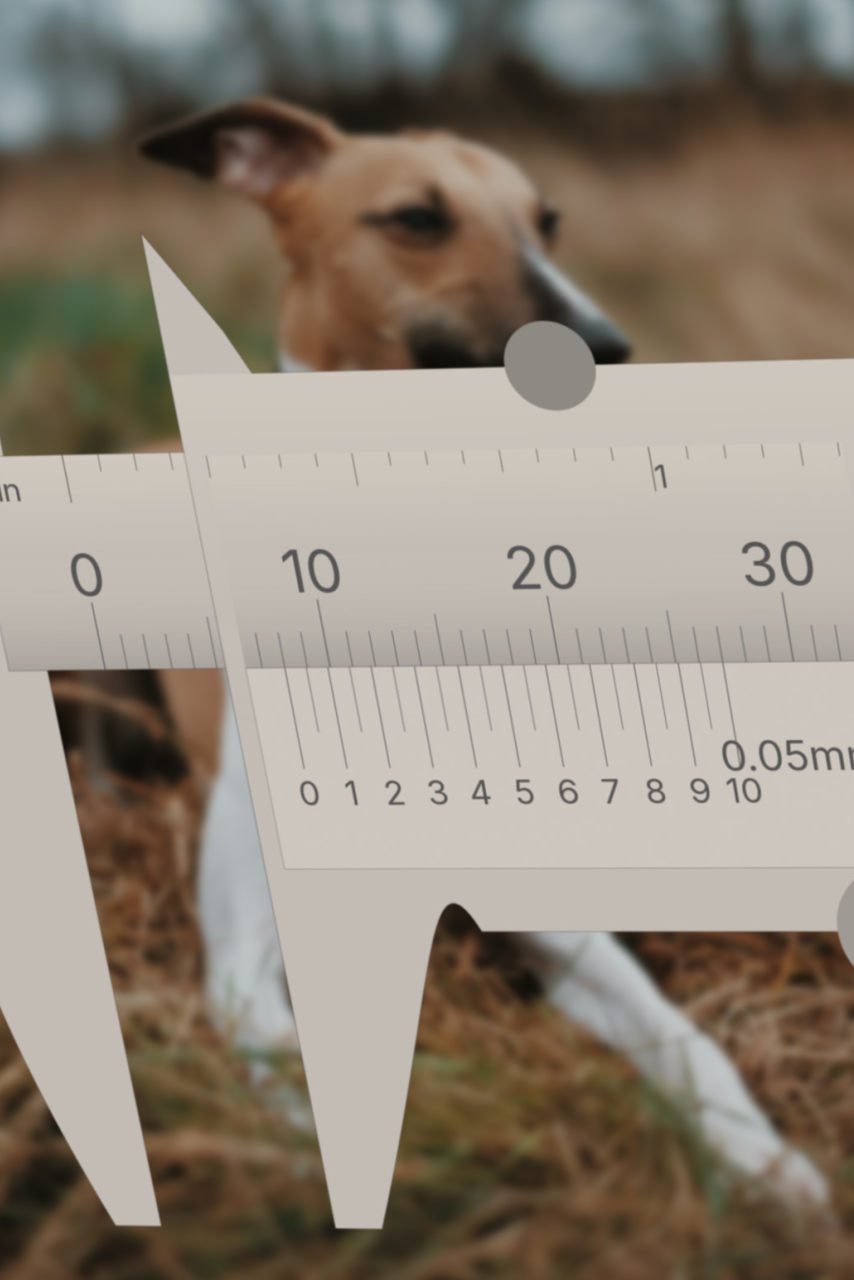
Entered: 8.0 mm
